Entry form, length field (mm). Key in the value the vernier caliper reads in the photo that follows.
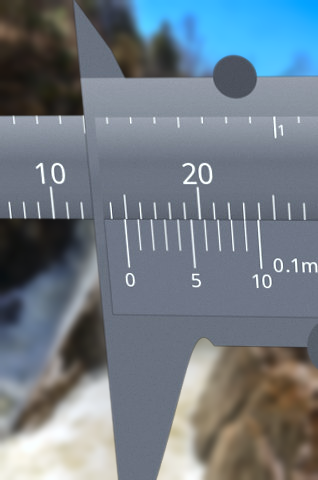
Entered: 14.9 mm
